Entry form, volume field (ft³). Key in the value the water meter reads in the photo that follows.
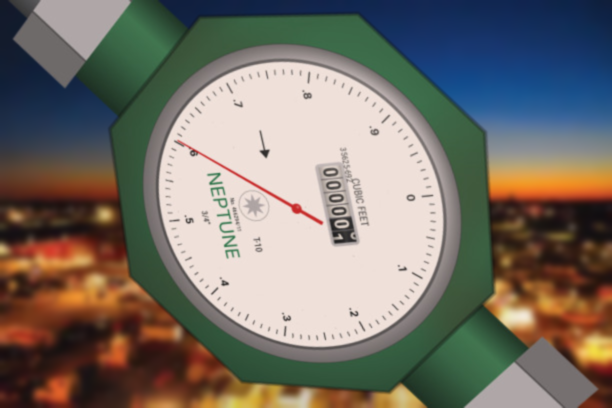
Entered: 0.60 ft³
